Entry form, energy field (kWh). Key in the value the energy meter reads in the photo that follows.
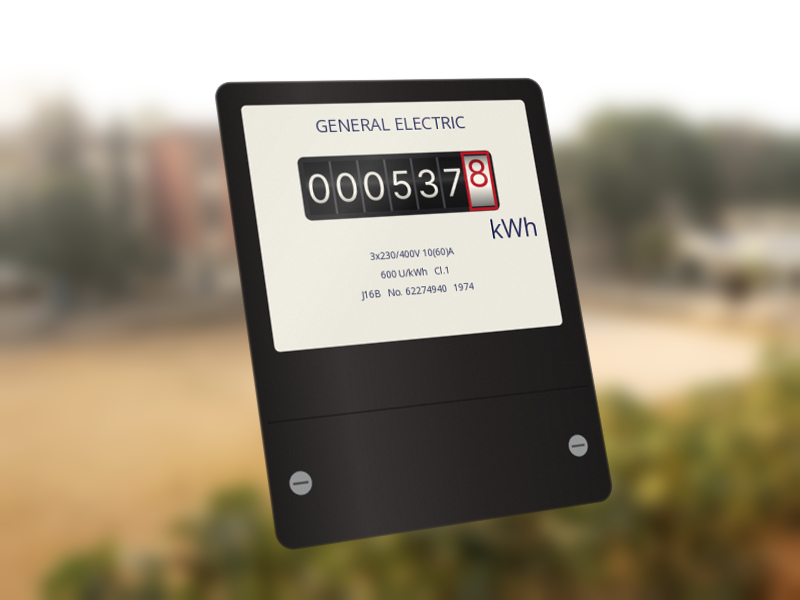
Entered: 537.8 kWh
